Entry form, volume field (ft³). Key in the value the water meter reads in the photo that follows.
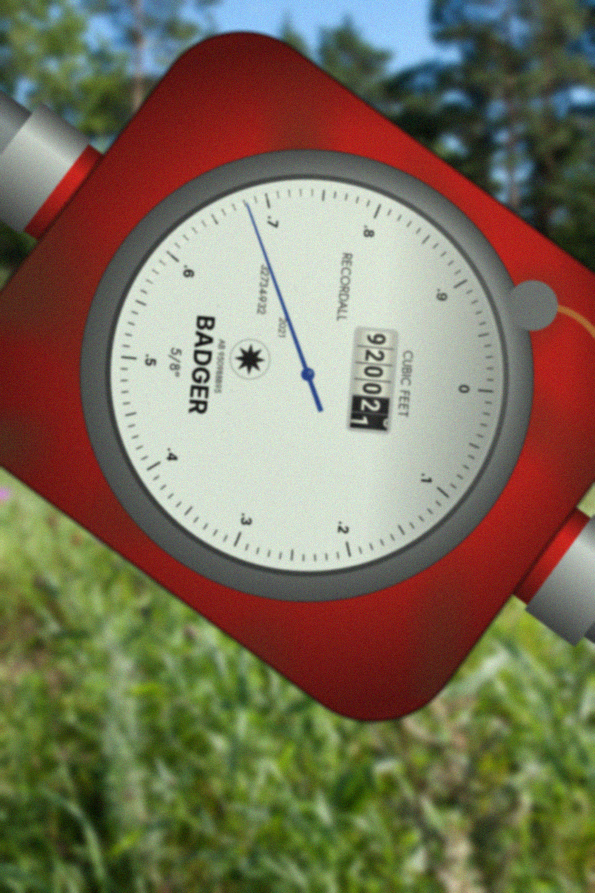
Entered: 920020.68 ft³
